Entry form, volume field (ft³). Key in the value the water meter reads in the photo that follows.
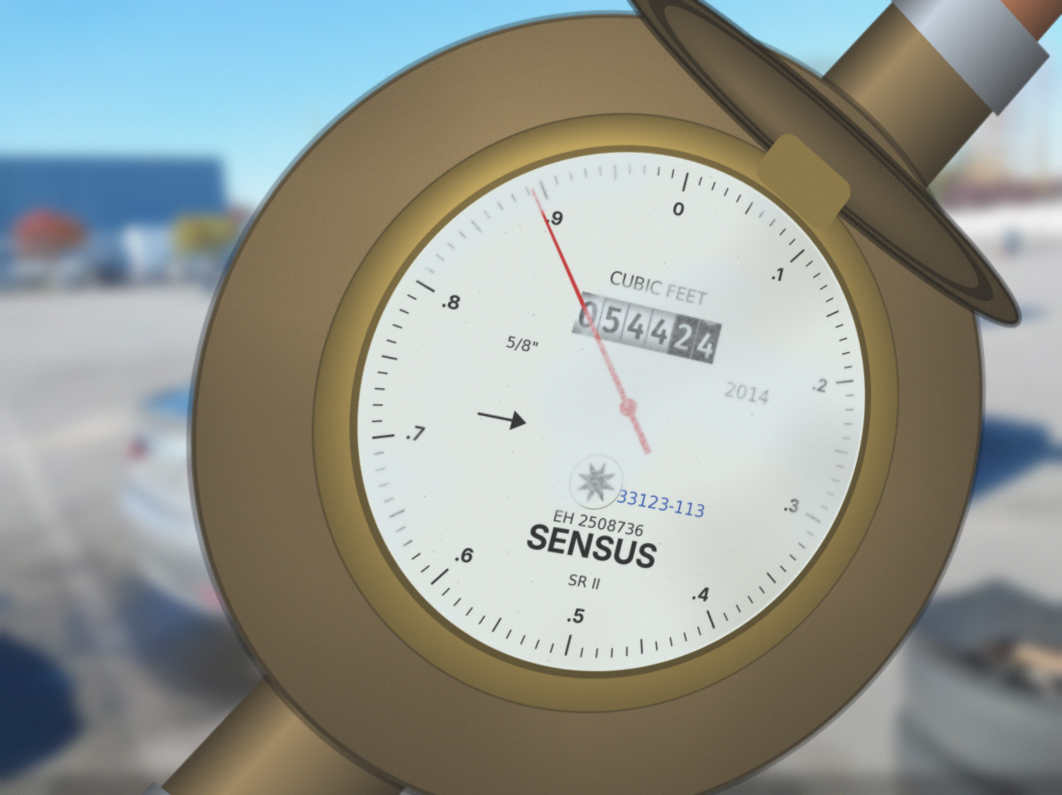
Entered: 54423.89 ft³
